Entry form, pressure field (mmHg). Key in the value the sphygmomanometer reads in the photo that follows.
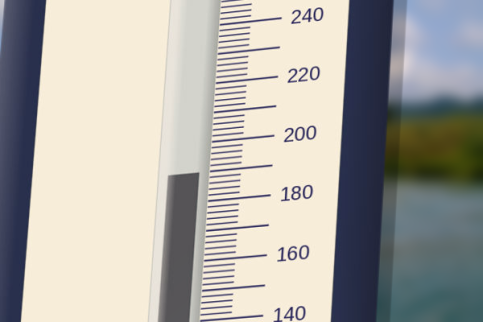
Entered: 190 mmHg
